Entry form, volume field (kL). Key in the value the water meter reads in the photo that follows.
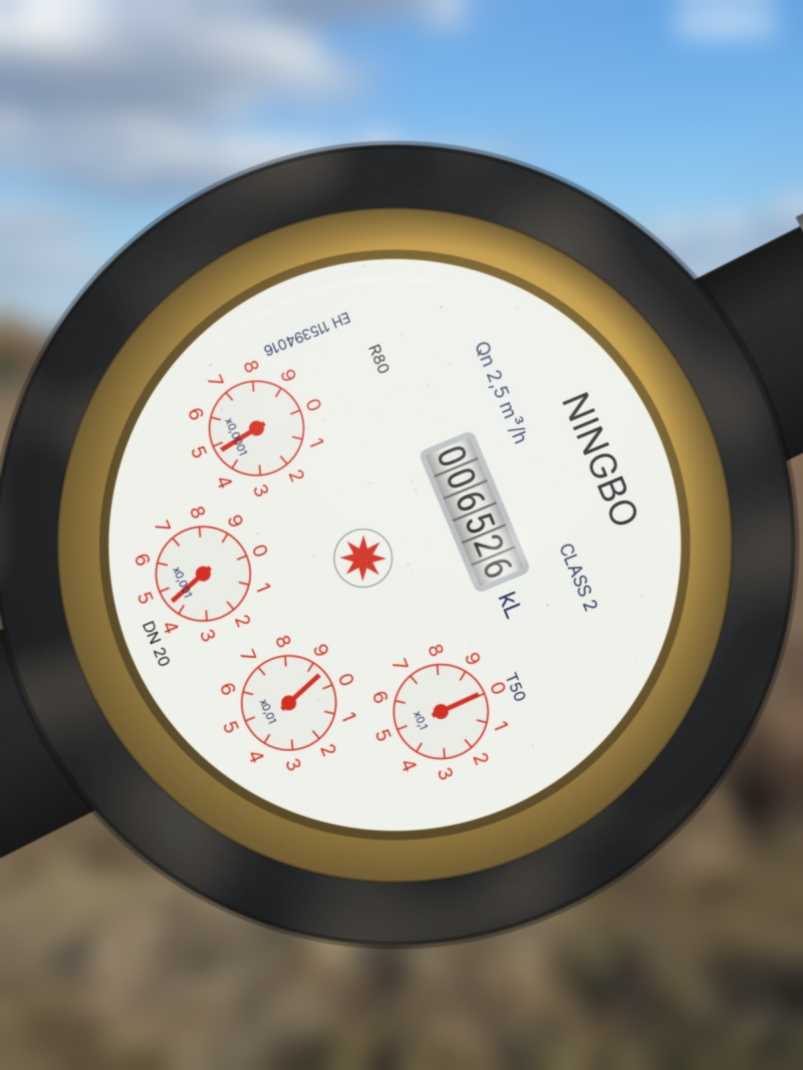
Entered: 6525.9944 kL
